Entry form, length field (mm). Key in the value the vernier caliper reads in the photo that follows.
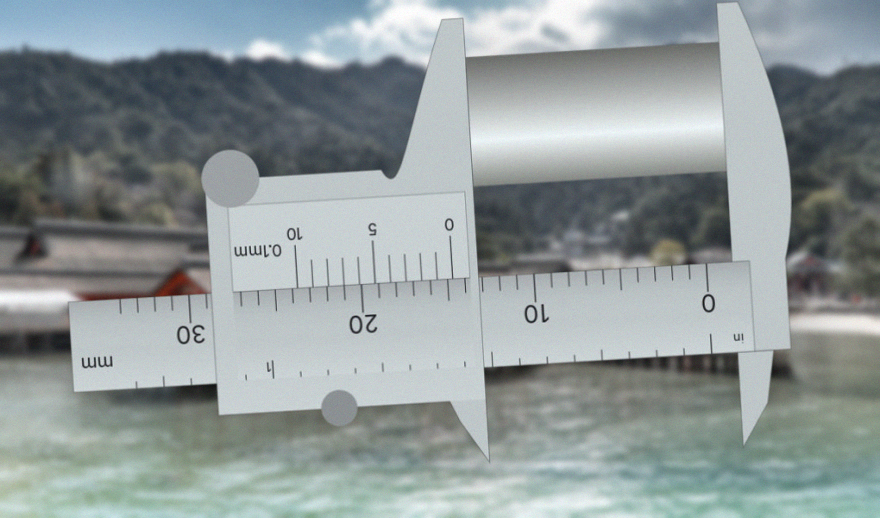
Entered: 14.7 mm
